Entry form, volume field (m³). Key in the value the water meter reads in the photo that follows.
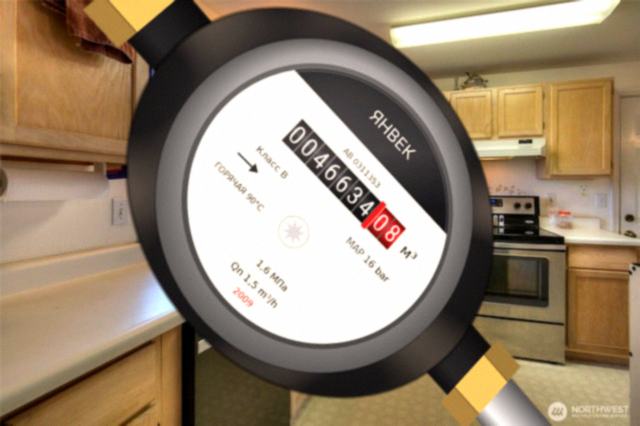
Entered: 46634.08 m³
